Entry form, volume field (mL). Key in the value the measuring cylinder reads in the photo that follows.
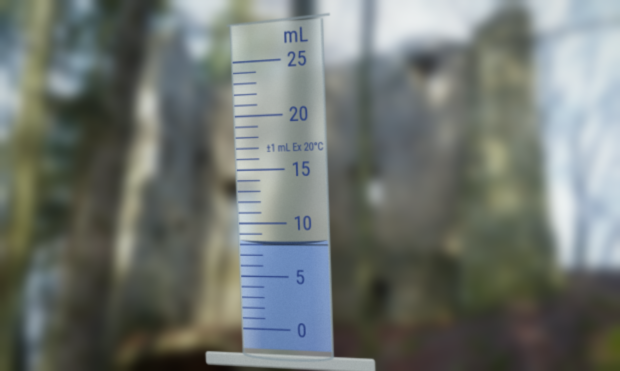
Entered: 8 mL
